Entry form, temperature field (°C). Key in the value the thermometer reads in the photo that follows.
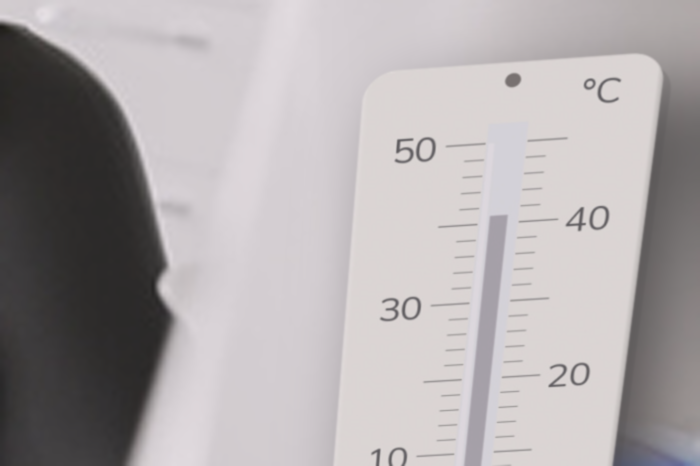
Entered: 41 °C
